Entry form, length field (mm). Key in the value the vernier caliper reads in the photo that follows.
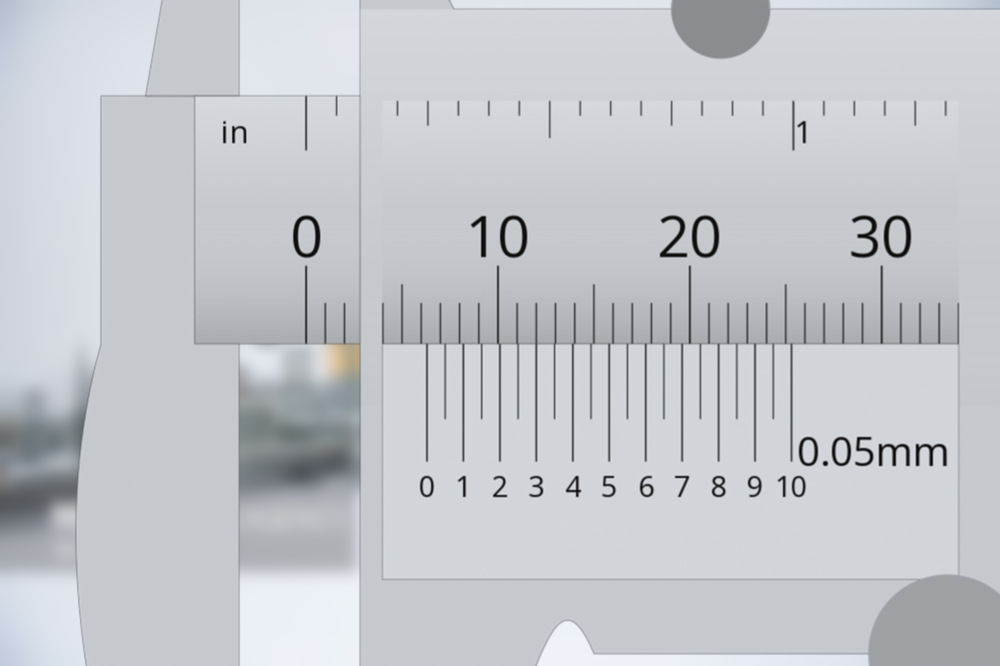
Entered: 6.3 mm
